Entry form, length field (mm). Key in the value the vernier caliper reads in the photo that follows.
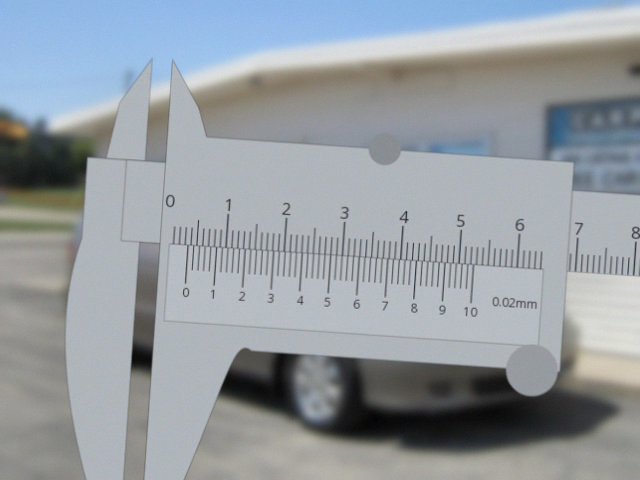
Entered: 3.5 mm
